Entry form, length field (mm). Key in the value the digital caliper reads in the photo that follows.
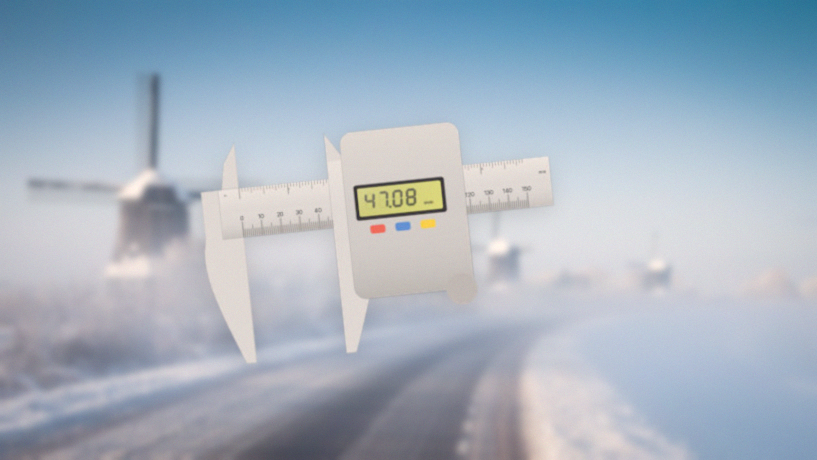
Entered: 47.08 mm
